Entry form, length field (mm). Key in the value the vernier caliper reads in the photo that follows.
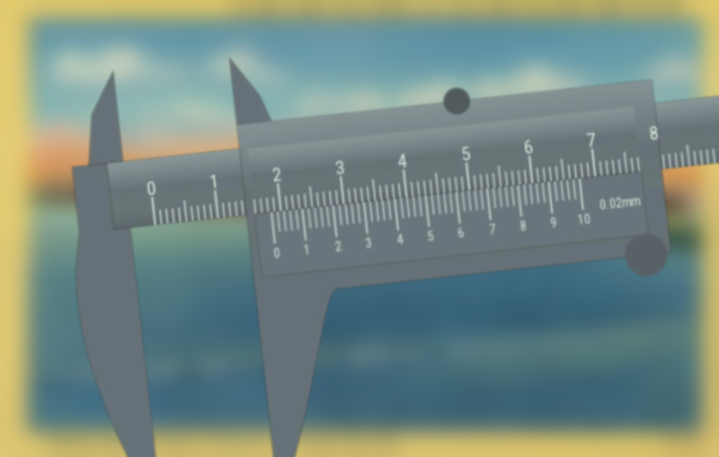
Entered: 18.5 mm
